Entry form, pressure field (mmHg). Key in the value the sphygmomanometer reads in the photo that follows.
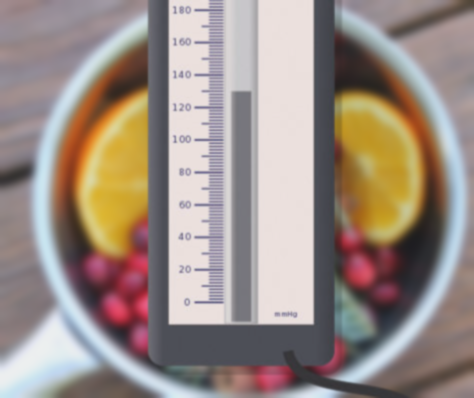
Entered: 130 mmHg
